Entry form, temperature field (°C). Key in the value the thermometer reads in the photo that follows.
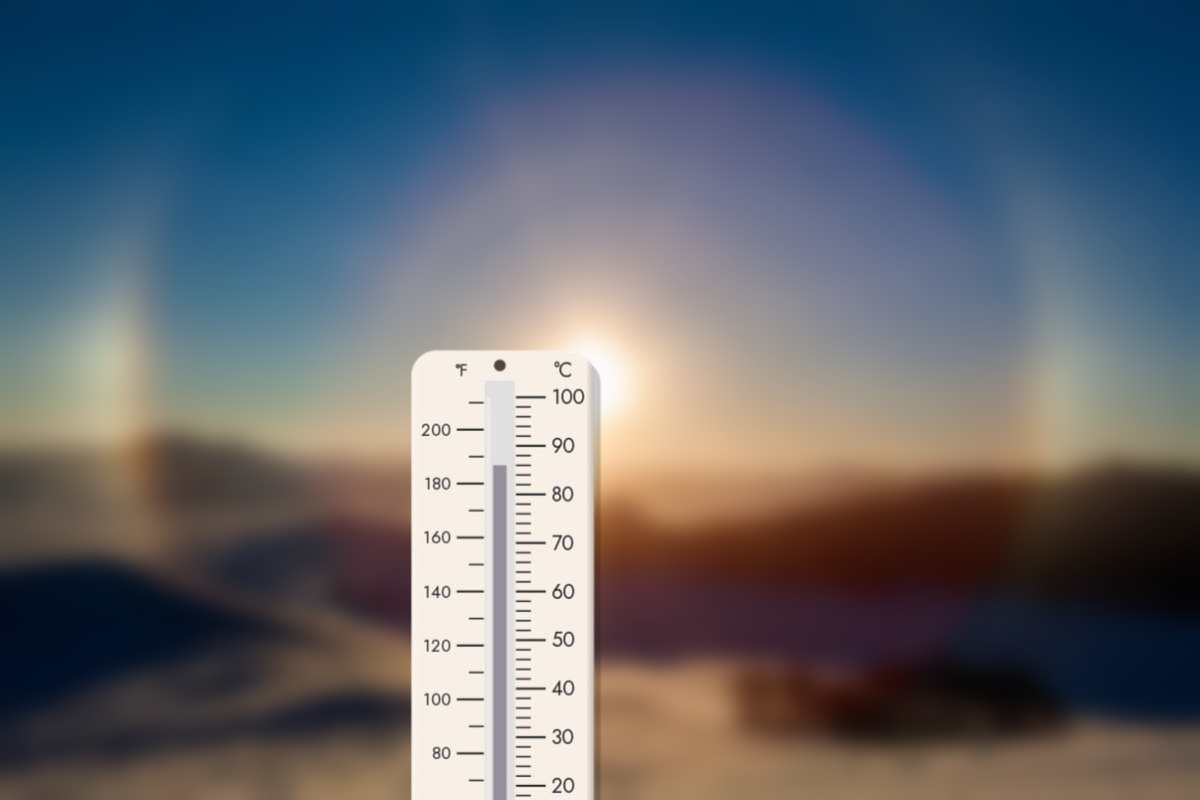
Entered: 86 °C
